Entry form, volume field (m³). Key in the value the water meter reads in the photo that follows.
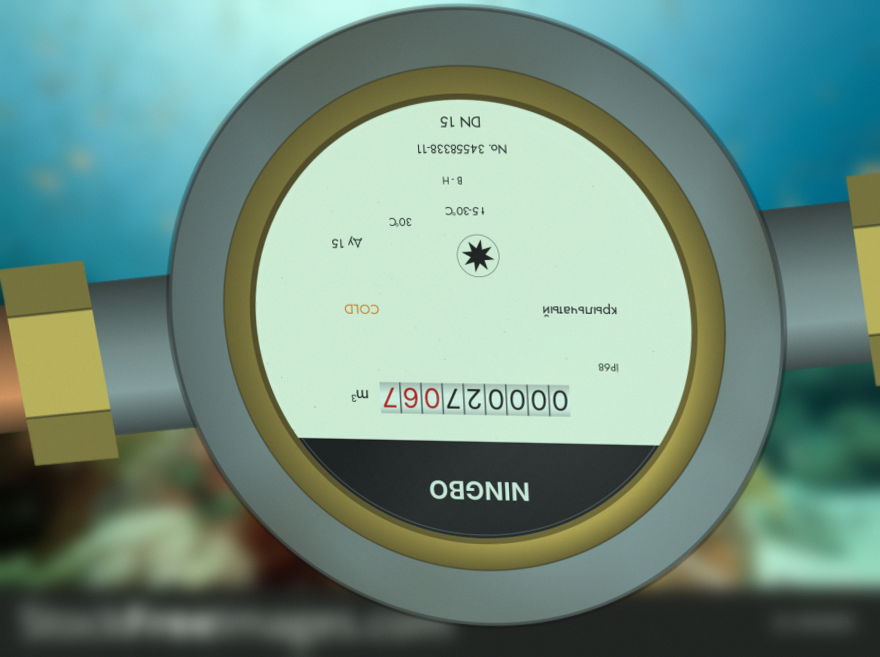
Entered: 27.067 m³
